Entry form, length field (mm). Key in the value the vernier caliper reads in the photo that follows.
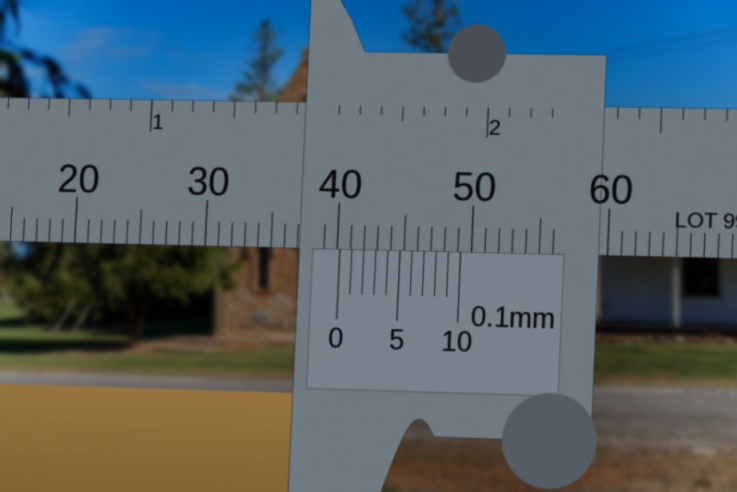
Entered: 40.2 mm
